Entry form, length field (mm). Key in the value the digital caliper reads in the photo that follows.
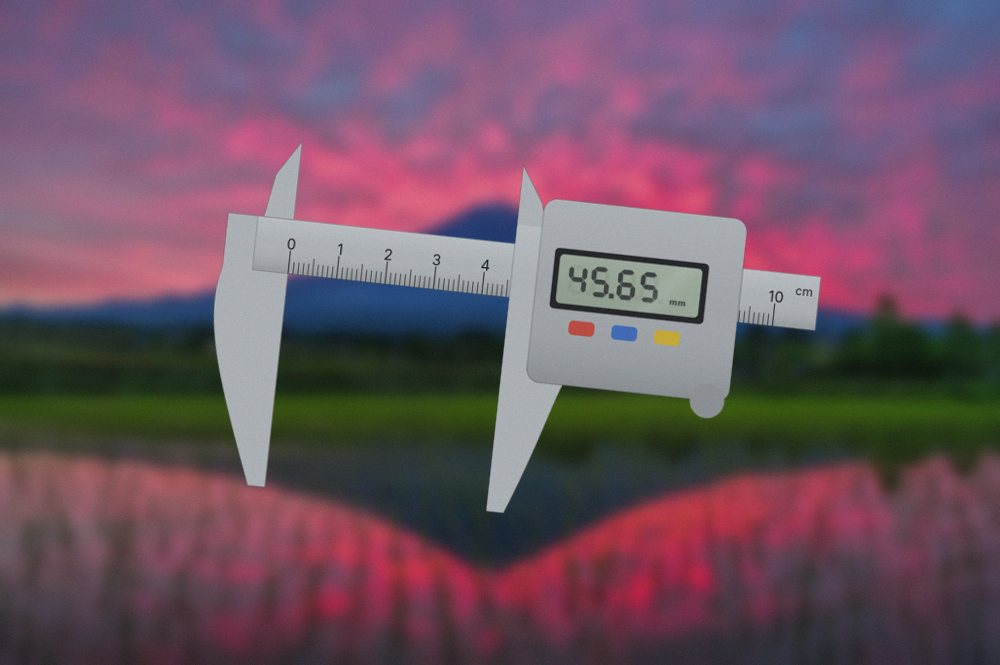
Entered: 45.65 mm
